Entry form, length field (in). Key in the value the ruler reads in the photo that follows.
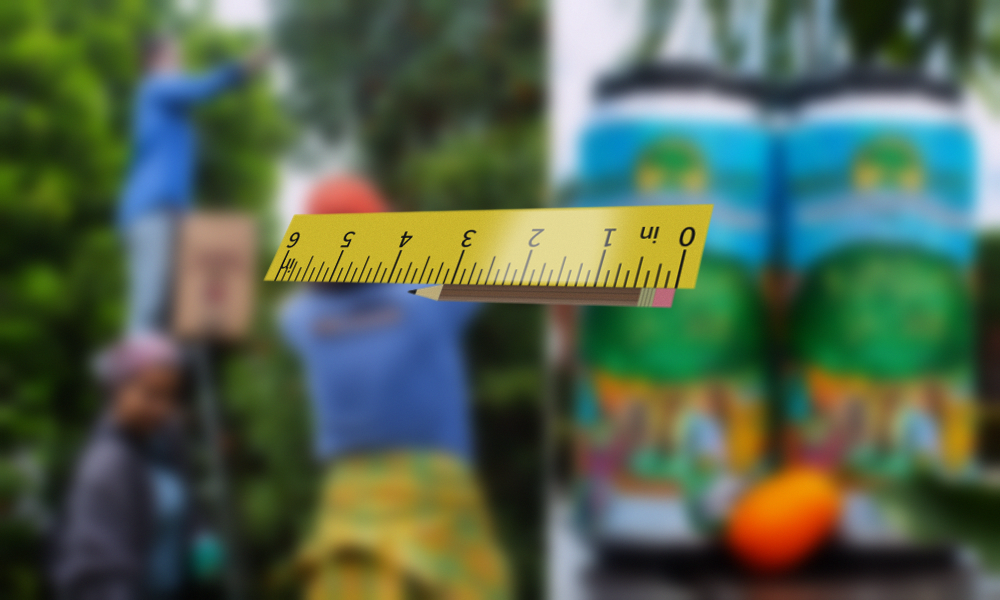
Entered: 3.625 in
